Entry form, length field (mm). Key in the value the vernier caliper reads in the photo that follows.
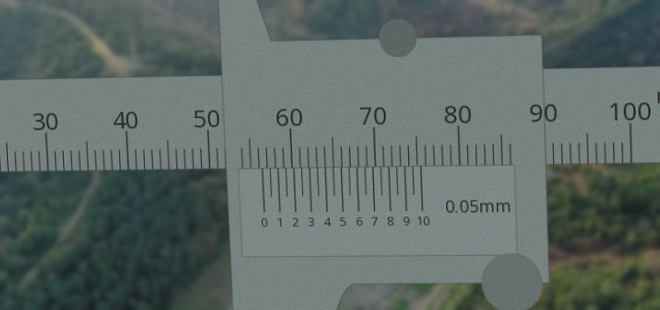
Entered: 56.4 mm
